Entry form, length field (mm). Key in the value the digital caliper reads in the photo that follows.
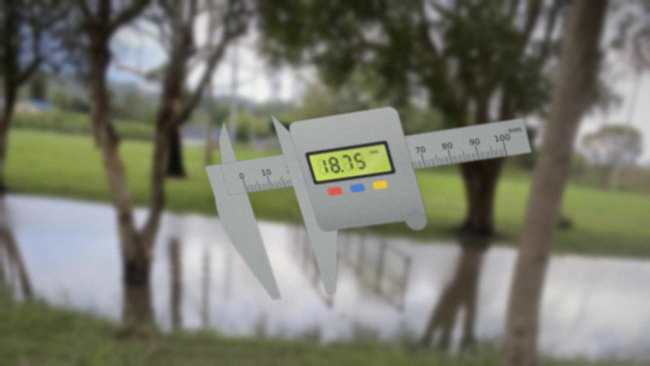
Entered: 18.75 mm
